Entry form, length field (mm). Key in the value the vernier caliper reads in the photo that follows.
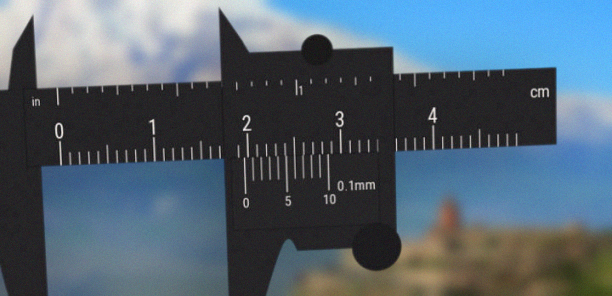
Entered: 19.6 mm
